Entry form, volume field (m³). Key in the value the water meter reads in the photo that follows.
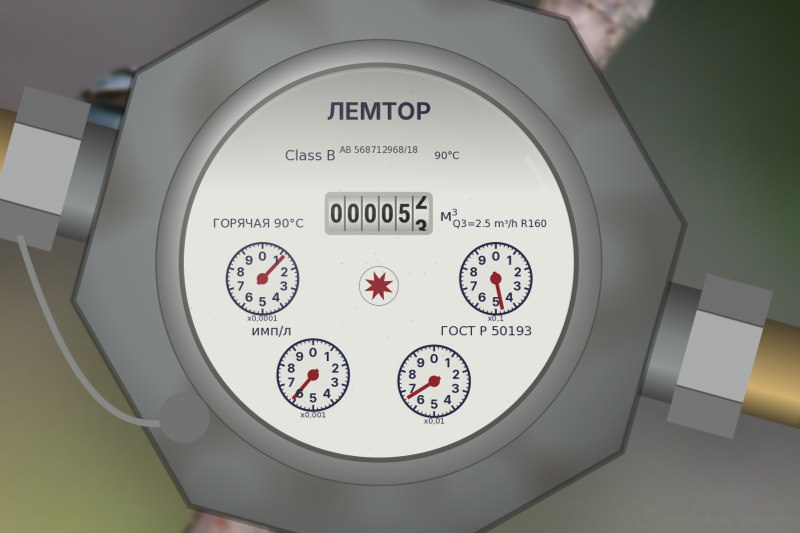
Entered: 52.4661 m³
